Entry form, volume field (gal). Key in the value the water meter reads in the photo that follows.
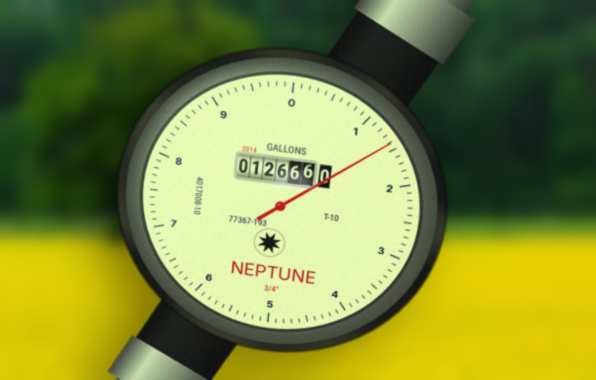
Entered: 126661.4 gal
